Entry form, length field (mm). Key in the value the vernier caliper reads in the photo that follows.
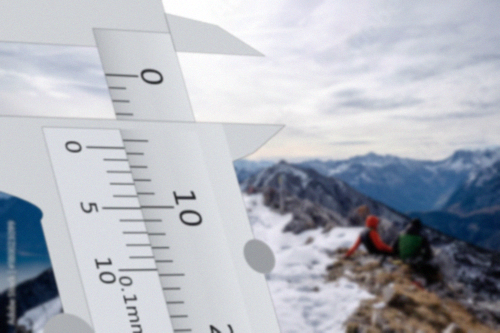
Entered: 5.6 mm
